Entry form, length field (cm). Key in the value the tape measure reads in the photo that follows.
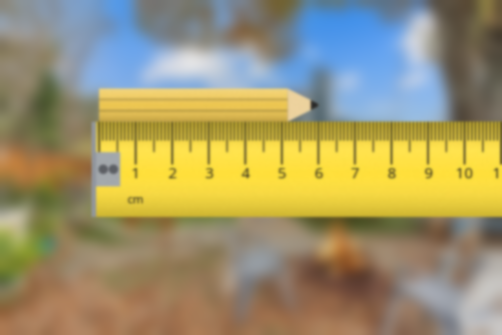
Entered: 6 cm
